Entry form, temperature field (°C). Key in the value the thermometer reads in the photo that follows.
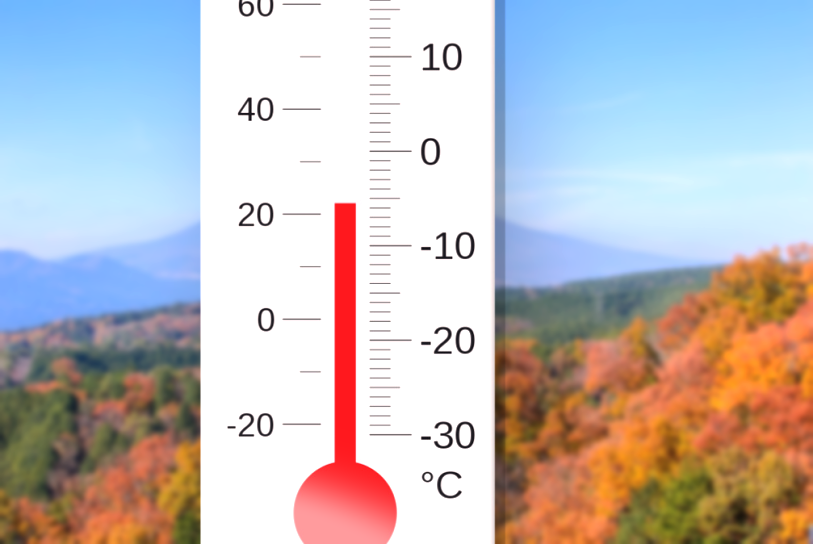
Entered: -5.5 °C
